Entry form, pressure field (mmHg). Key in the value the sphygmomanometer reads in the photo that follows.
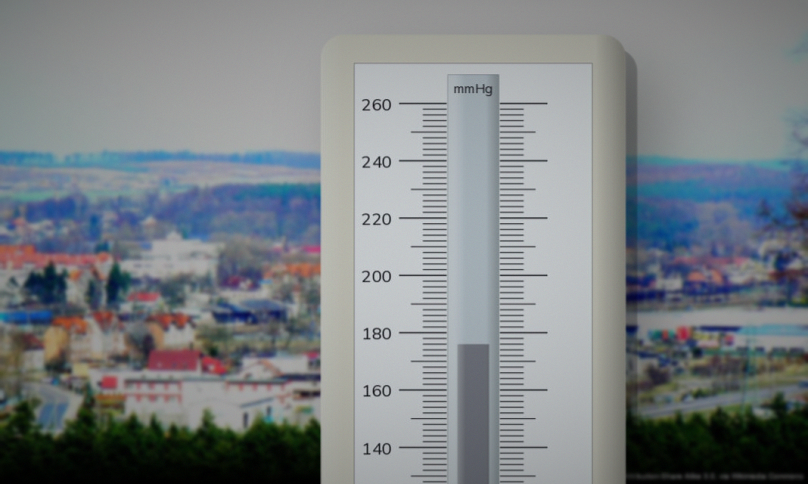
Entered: 176 mmHg
